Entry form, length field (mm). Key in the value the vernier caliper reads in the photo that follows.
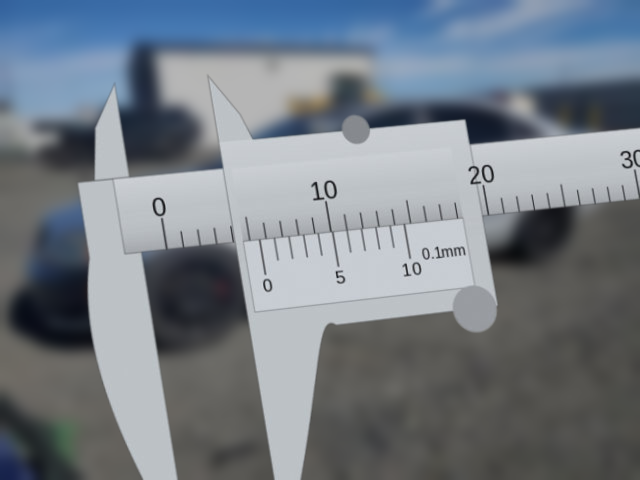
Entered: 5.6 mm
